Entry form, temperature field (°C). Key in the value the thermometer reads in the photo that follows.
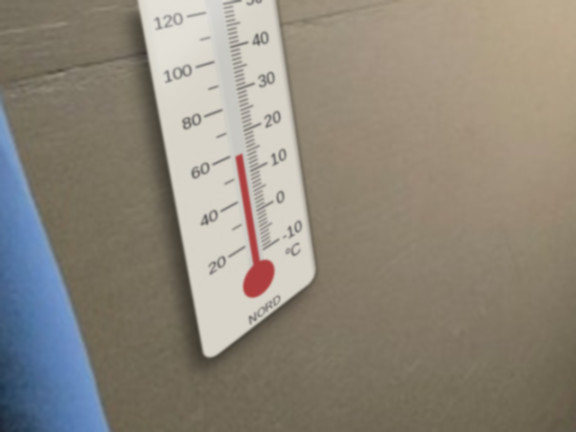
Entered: 15 °C
